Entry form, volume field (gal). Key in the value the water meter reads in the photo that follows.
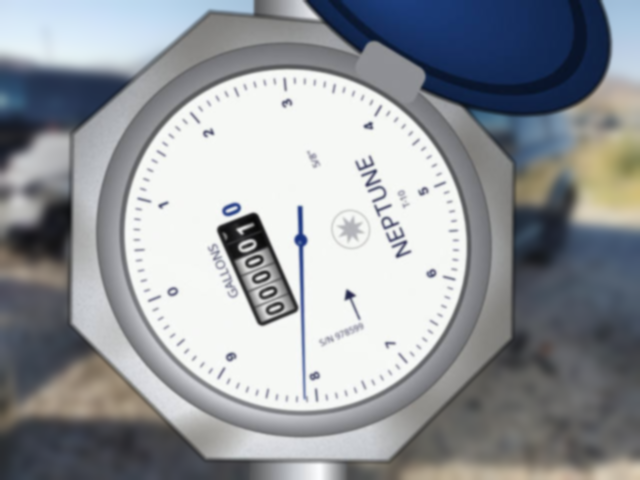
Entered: 8.1 gal
